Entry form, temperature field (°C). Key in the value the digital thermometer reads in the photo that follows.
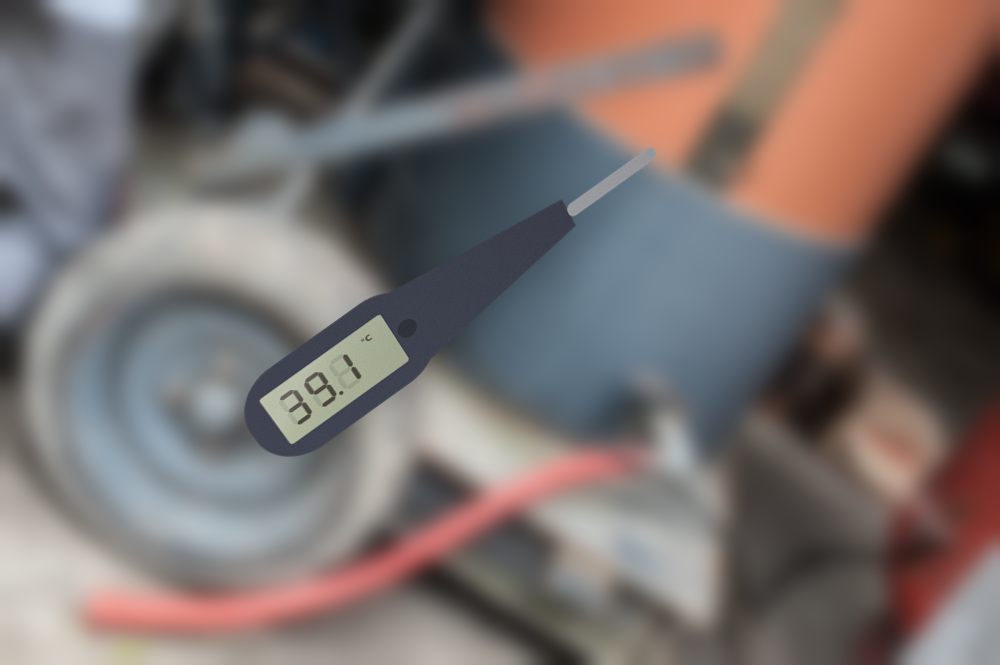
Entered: 39.1 °C
